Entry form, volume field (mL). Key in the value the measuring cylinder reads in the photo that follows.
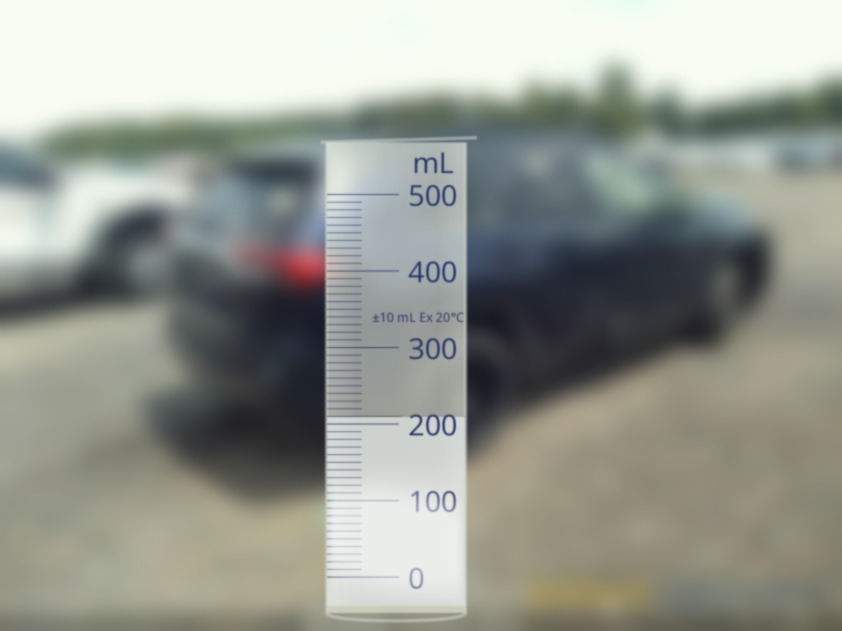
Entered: 210 mL
